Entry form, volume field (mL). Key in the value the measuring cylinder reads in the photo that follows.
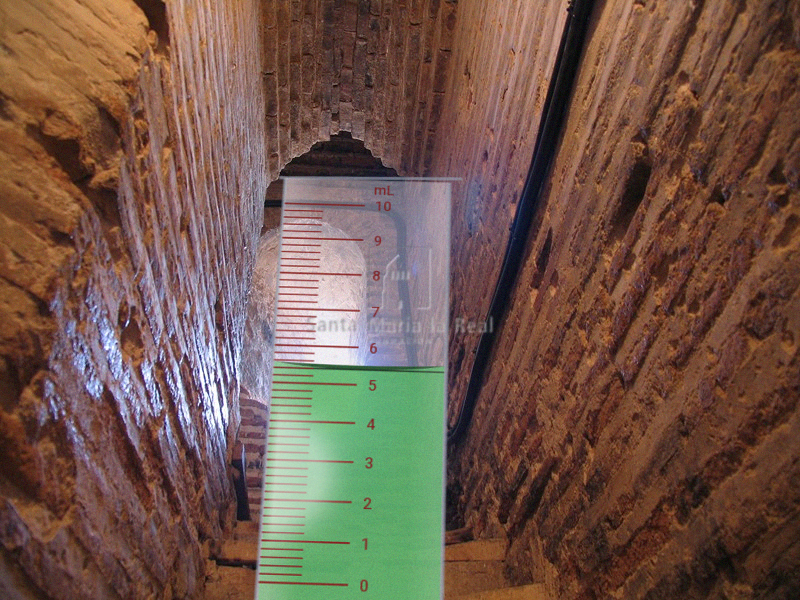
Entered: 5.4 mL
